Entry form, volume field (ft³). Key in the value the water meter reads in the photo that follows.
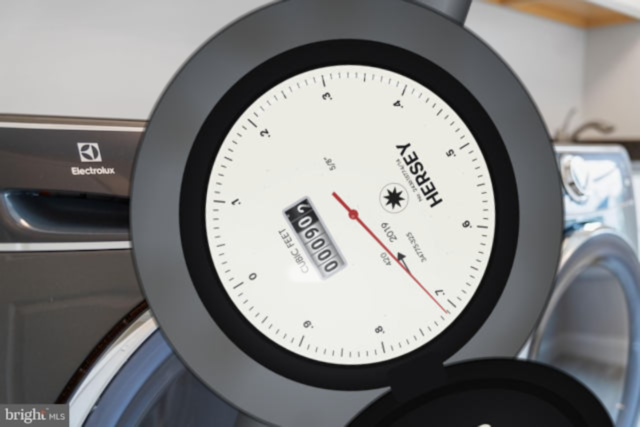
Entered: 901.71 ft³
